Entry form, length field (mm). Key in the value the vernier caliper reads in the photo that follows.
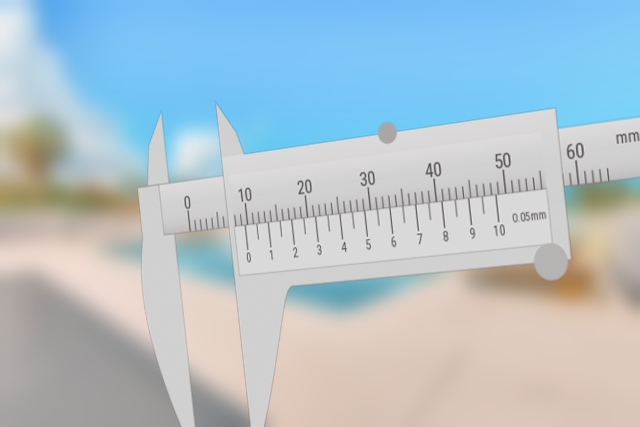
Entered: 9.6 mm
